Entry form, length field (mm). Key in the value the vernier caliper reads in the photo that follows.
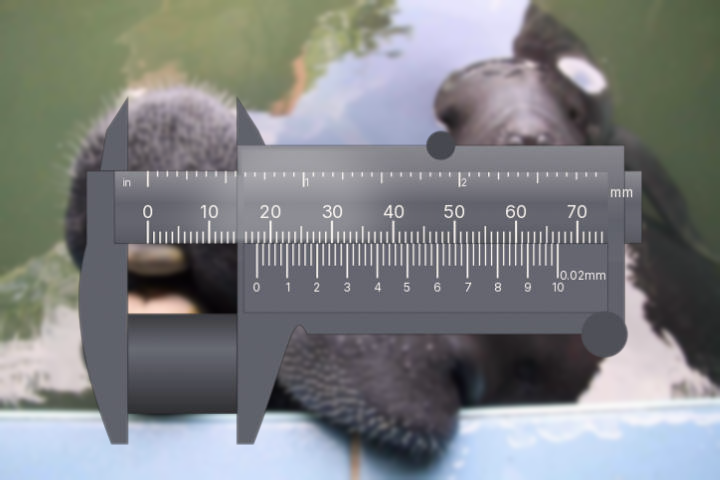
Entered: 17.8 mm
